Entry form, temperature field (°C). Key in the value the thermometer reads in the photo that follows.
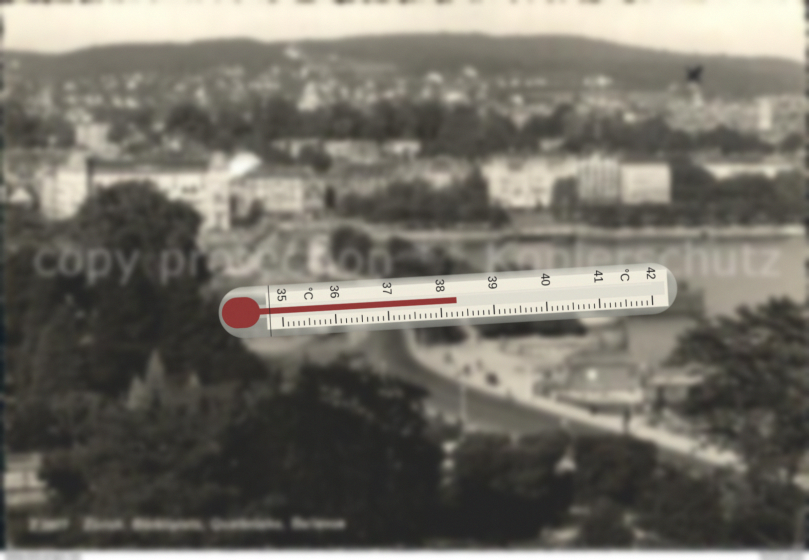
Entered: 38.3 °C
